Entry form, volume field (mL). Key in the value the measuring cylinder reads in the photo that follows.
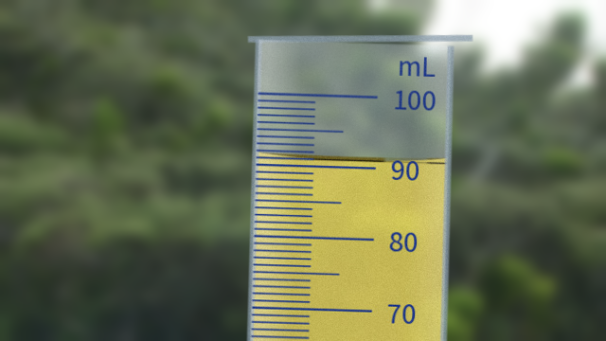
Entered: 91 mL
